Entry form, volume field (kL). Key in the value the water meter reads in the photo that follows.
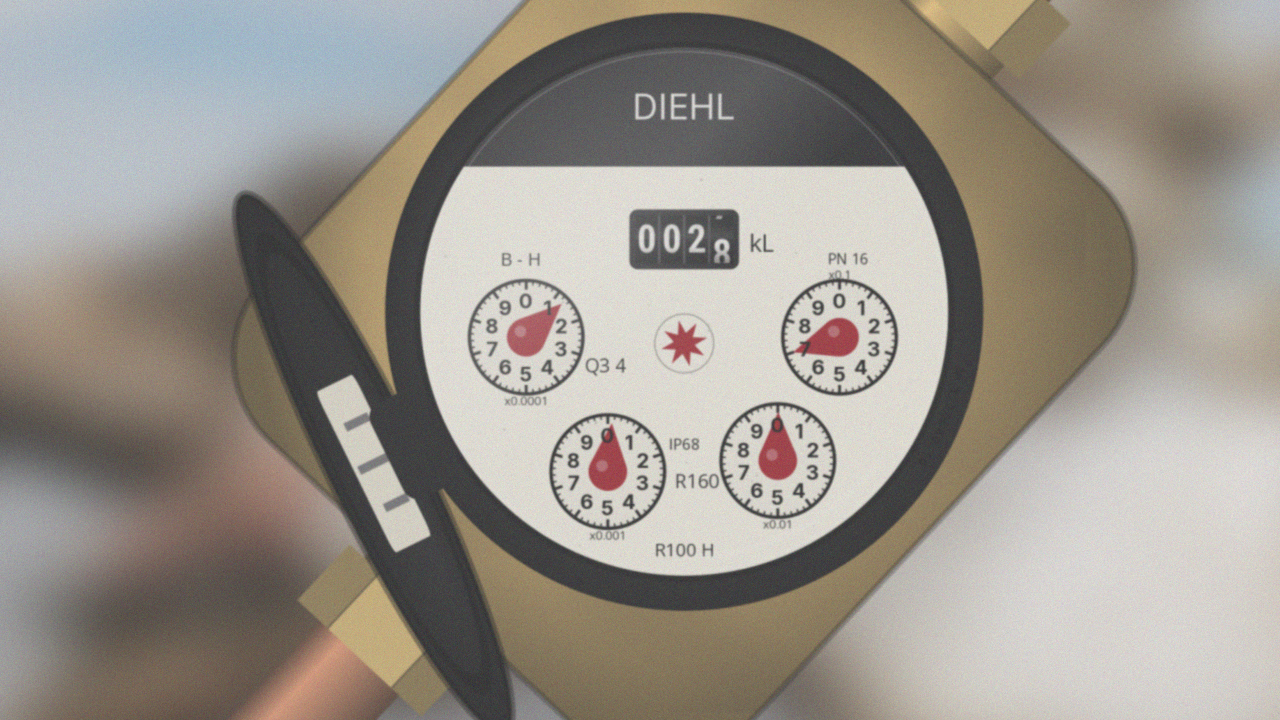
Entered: 27.7001 kL
